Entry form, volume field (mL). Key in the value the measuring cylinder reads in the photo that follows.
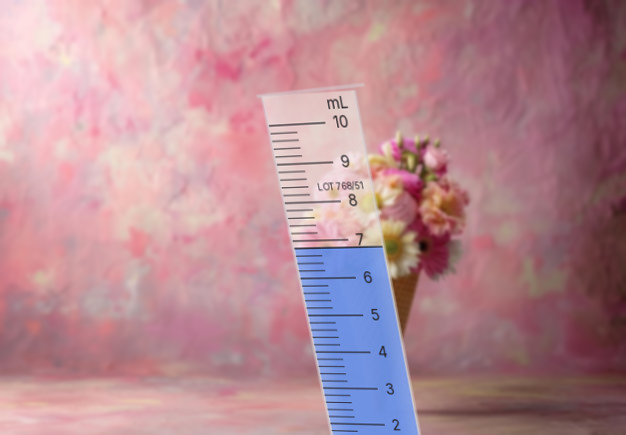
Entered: 6.8 mL
